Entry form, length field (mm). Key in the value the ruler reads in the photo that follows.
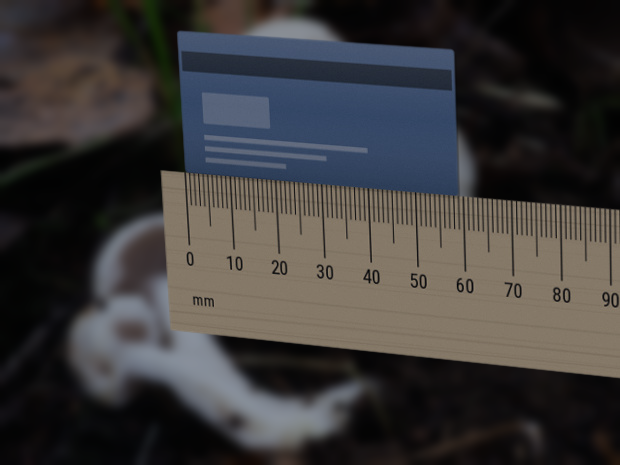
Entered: 59 mm
